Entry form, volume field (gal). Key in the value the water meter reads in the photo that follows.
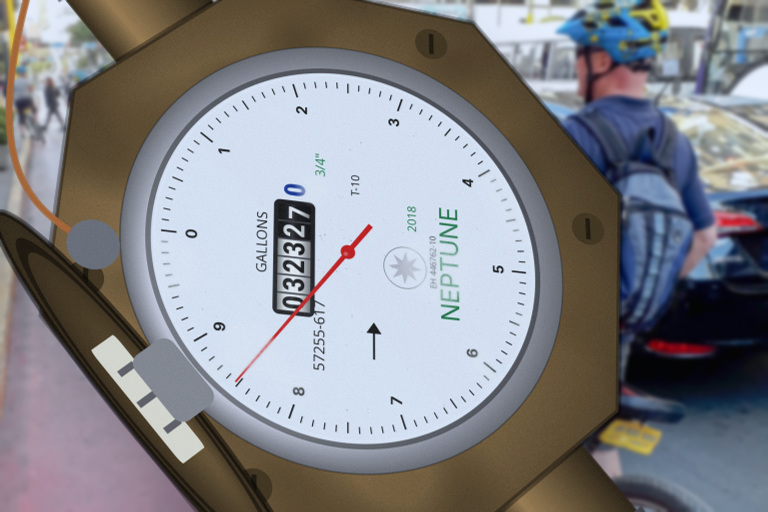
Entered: 323268.5 gal
